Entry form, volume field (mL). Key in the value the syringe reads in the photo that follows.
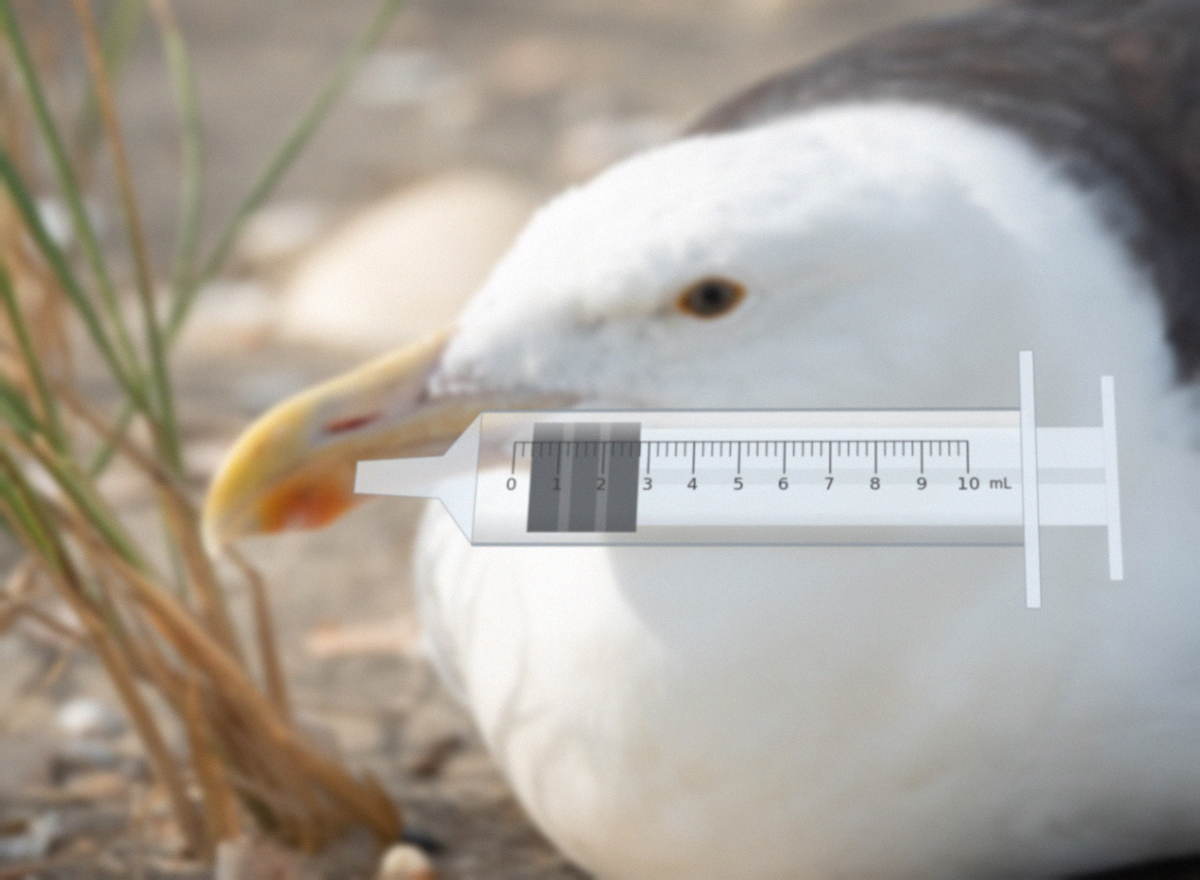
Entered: 0.4 mL
